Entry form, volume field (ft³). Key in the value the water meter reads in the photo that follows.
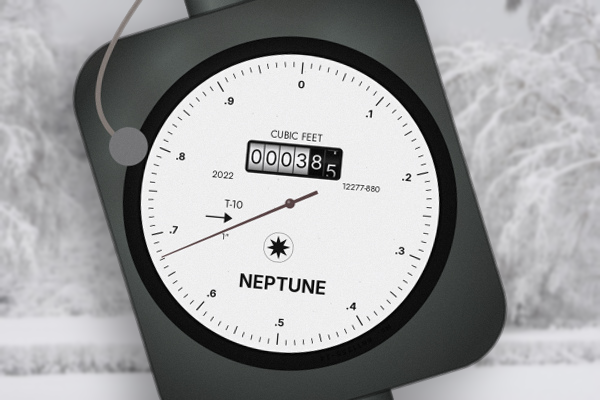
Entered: 384.67 ft³
